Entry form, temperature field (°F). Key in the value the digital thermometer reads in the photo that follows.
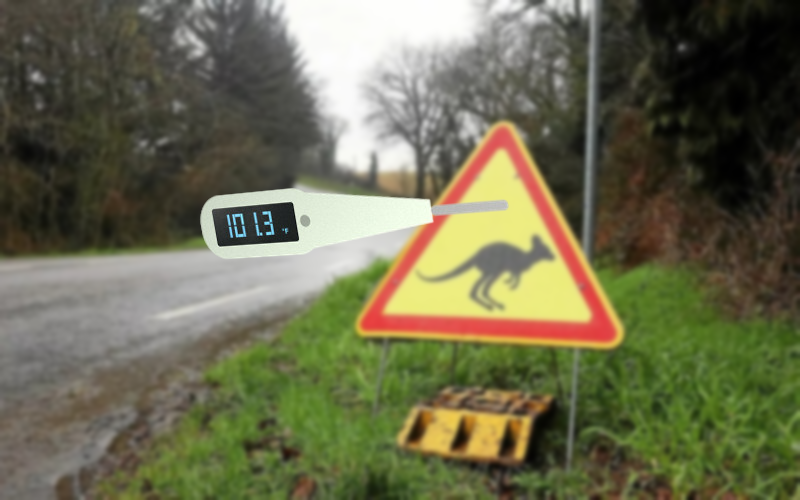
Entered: 101.3 °F
